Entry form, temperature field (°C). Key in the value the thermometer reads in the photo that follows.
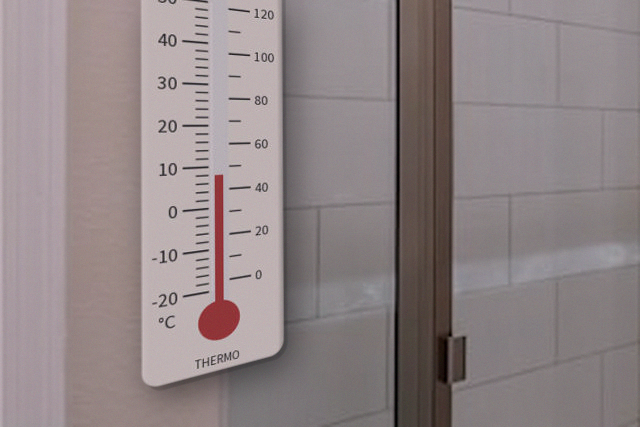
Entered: 8 °C
